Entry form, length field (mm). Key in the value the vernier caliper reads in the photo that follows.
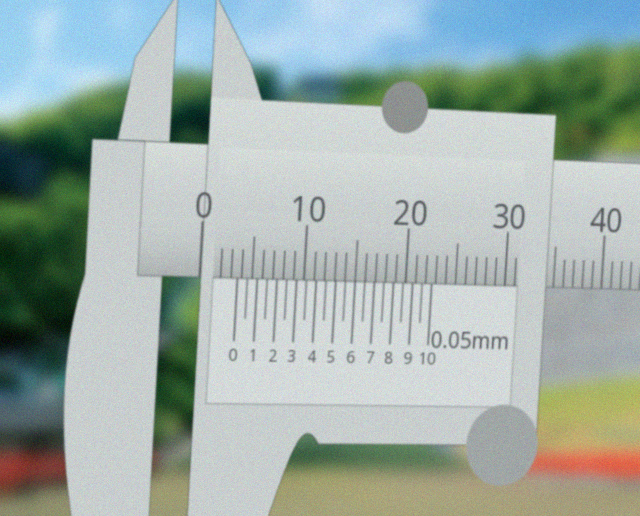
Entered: 3.6 mm
